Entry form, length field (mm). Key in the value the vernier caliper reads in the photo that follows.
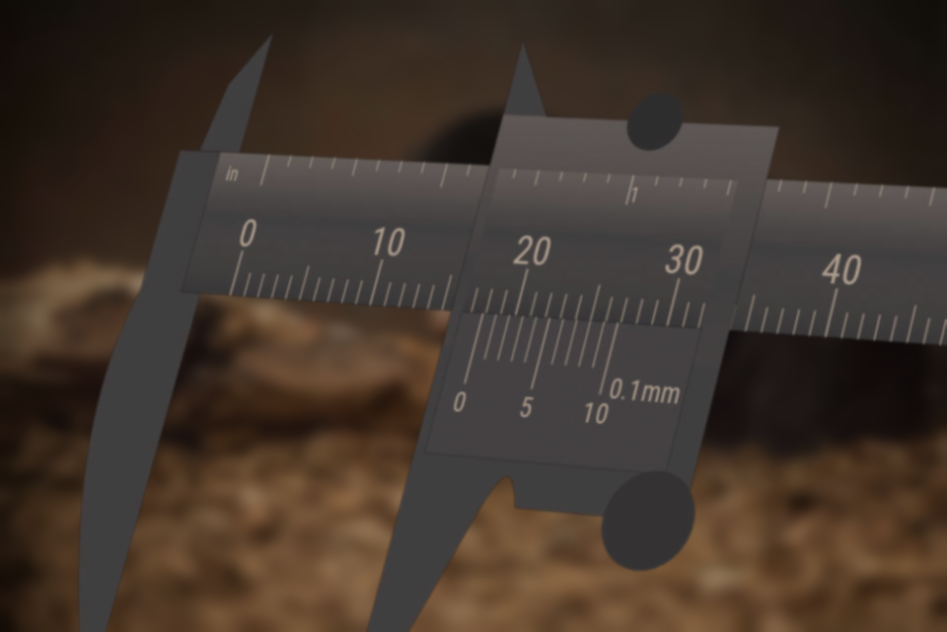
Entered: 17.8 mm
